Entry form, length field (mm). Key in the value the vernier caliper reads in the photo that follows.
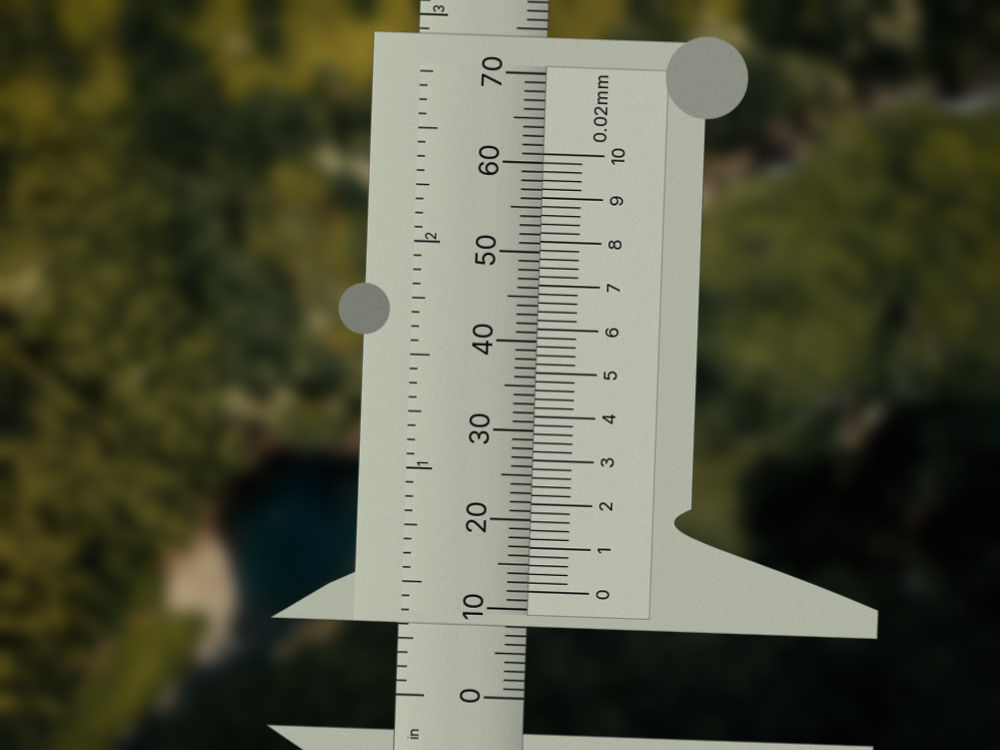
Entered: 12.0 mm
